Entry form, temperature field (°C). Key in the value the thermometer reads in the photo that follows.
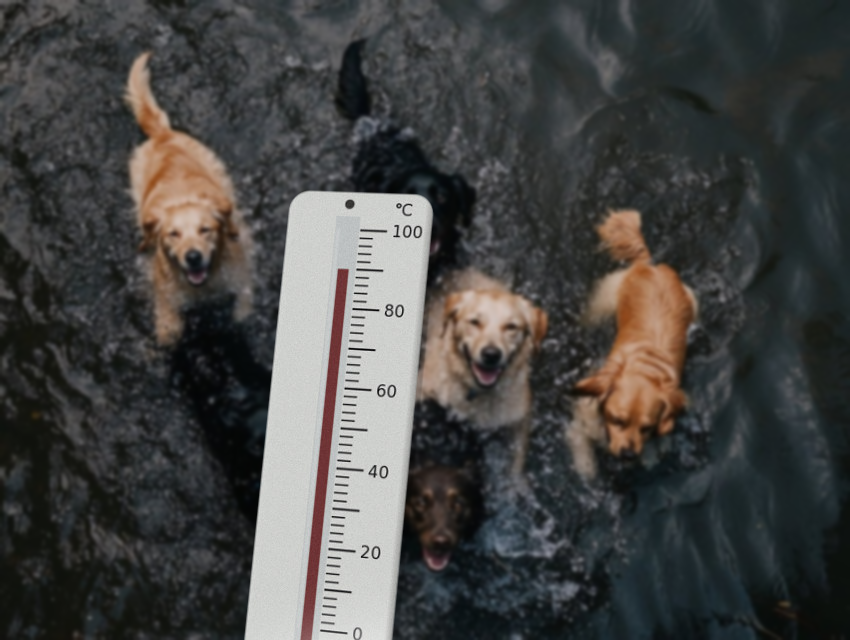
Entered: 90 °C
